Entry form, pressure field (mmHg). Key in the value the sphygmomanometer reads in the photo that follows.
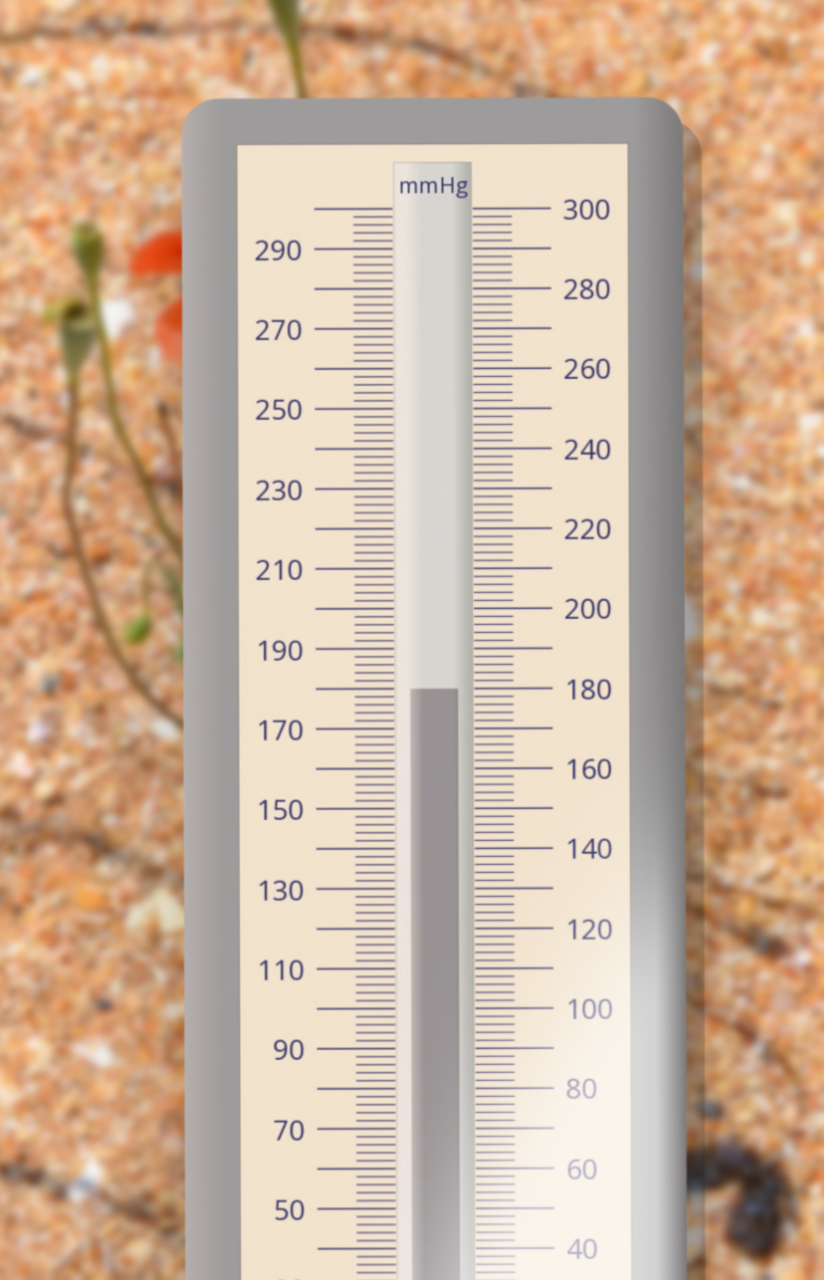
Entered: 180 mmHg
